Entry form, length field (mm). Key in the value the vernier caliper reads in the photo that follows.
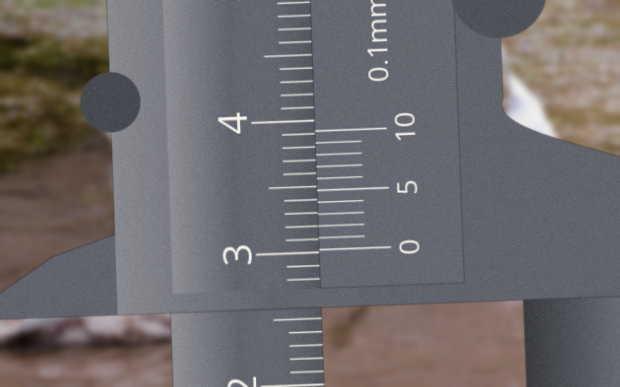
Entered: 30.2 mm
